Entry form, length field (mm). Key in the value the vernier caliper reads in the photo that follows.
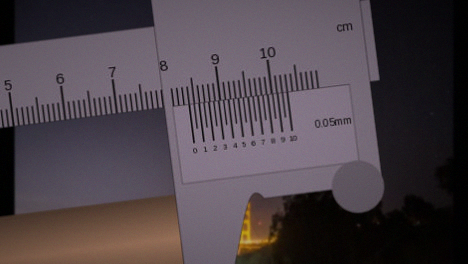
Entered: 84.0 mm
